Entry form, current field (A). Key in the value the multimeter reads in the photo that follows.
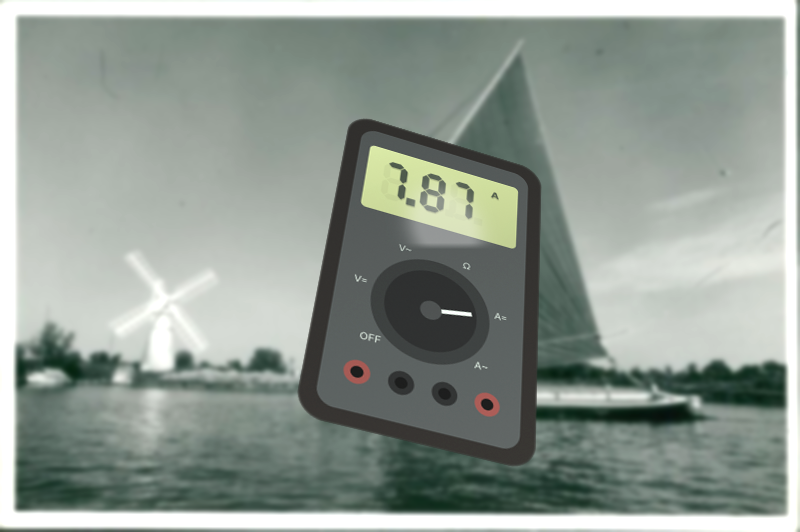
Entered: 7.87 A
